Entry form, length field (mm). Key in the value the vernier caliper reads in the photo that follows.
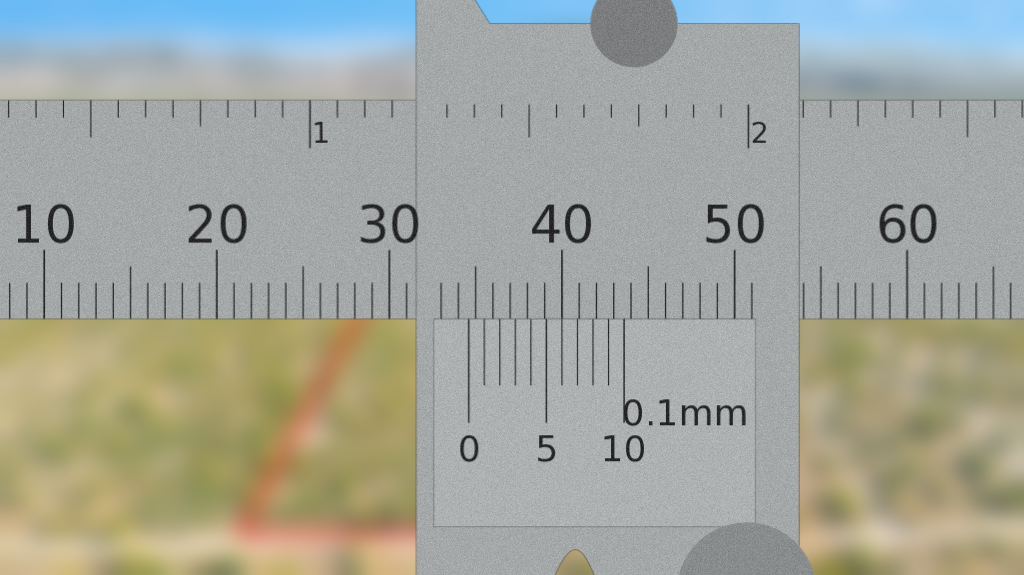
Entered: 34.6 mm
